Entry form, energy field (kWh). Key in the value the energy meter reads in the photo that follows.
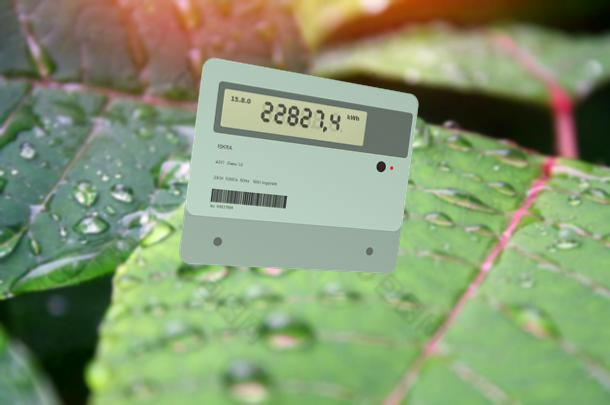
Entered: 22827.4 kWh
